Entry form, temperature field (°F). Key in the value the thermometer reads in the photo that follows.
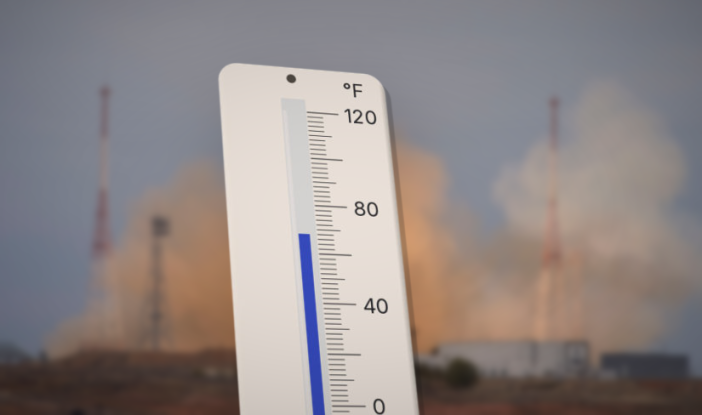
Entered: 68 °F
